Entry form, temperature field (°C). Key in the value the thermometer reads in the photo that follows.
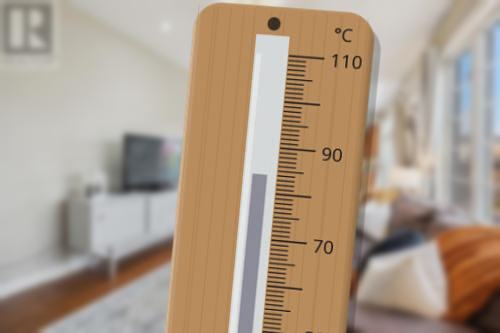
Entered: 84 °C
